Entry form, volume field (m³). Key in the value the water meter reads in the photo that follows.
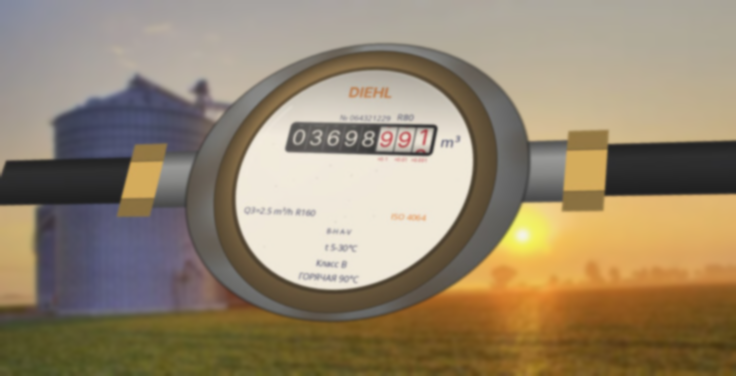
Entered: 3698.991 m³
